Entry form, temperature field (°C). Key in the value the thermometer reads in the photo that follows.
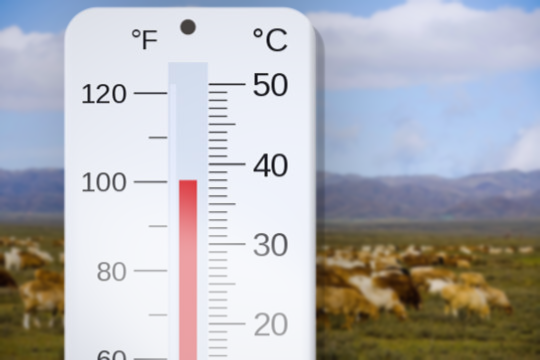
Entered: 38 °C
